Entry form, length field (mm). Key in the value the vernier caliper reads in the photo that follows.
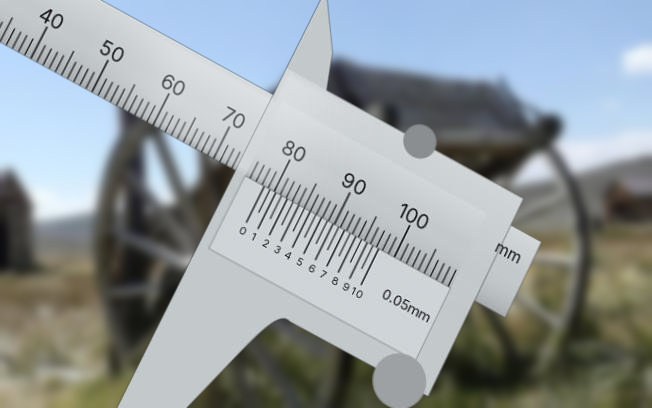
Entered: 78.4 mm
